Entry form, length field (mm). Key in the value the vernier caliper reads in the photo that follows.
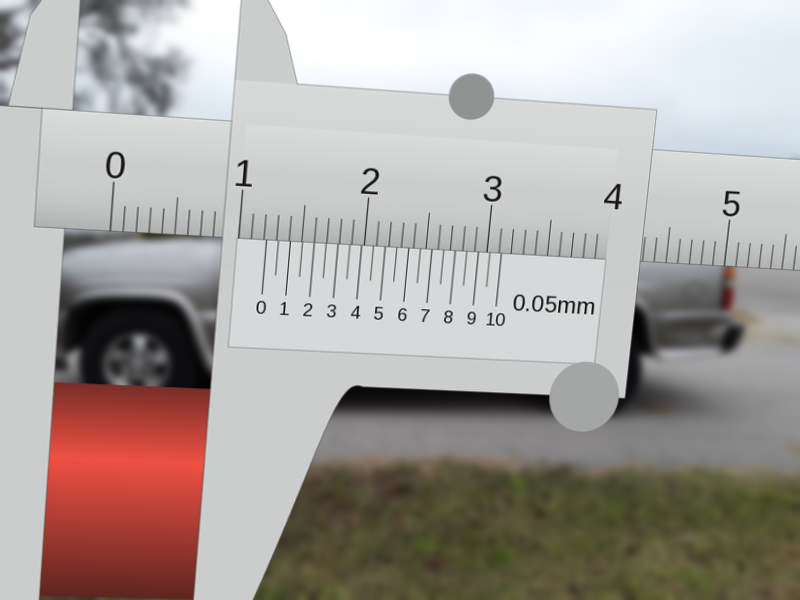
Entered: 12.2 mm
